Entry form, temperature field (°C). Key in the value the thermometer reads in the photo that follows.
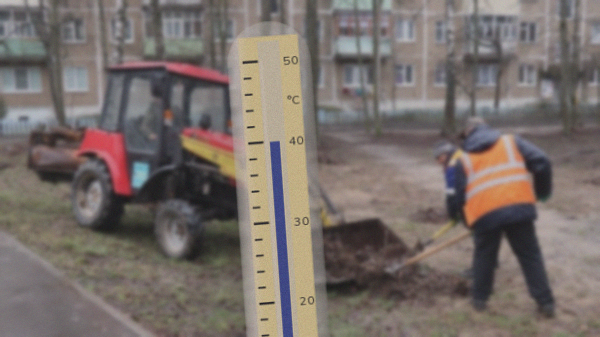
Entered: 40 °C
